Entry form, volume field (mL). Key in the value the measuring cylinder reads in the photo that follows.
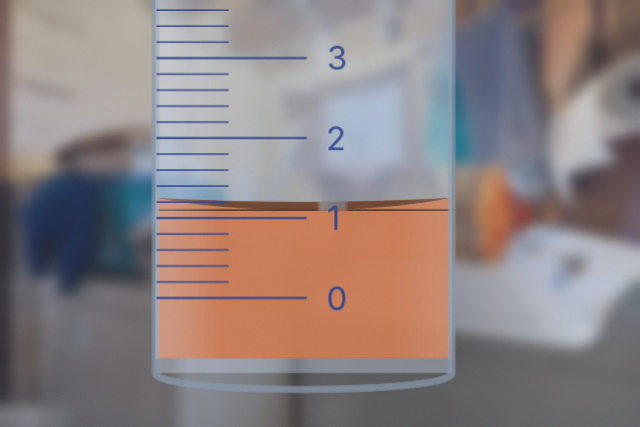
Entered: 1.1 mL
